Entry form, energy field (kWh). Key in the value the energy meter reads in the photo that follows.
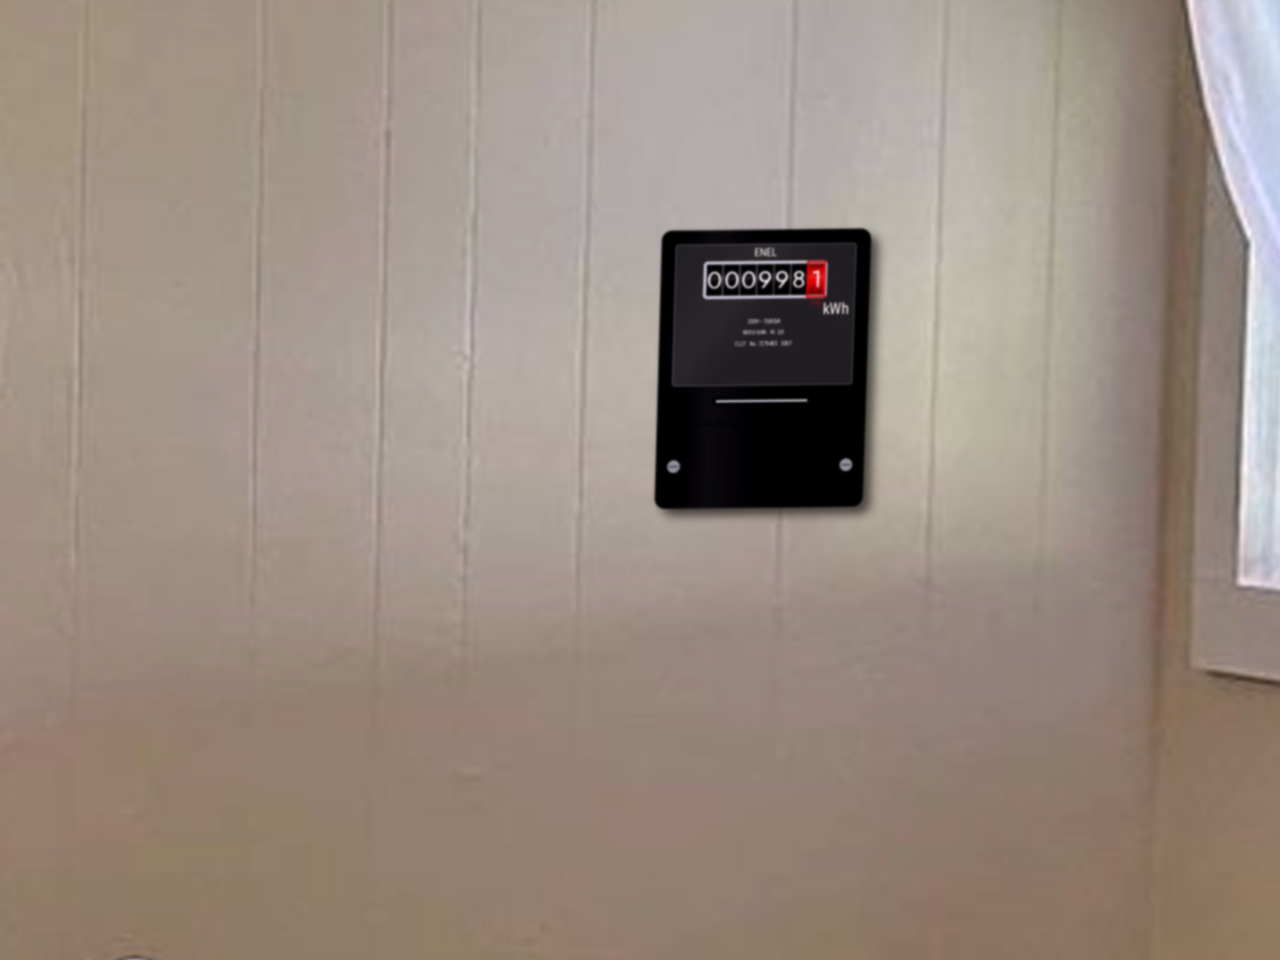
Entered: 998.1 kWh
